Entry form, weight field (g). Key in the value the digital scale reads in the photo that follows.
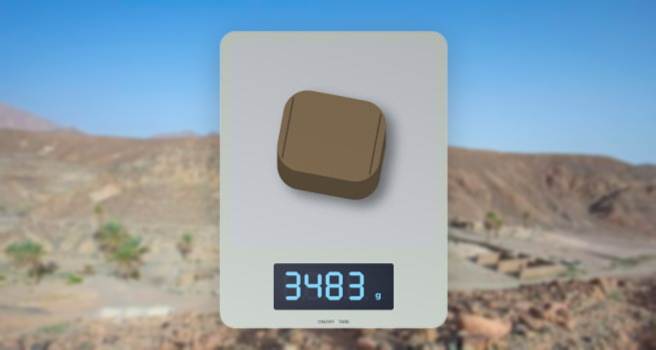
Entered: 3483 g
